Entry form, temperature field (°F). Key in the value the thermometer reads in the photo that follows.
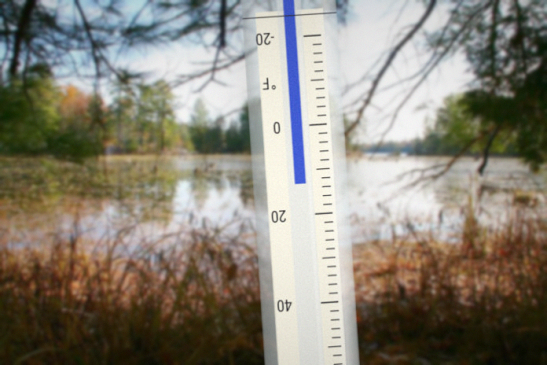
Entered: 13 °F
